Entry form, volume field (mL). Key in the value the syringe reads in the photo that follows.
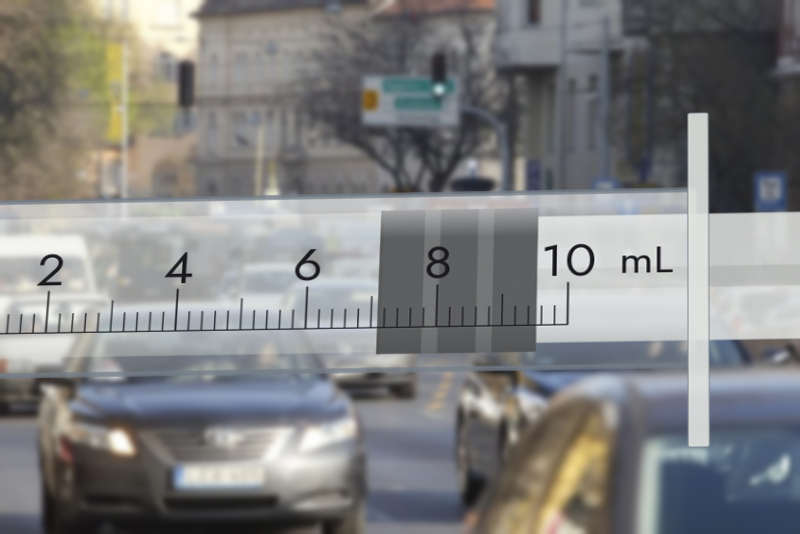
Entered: 7.1 mL
